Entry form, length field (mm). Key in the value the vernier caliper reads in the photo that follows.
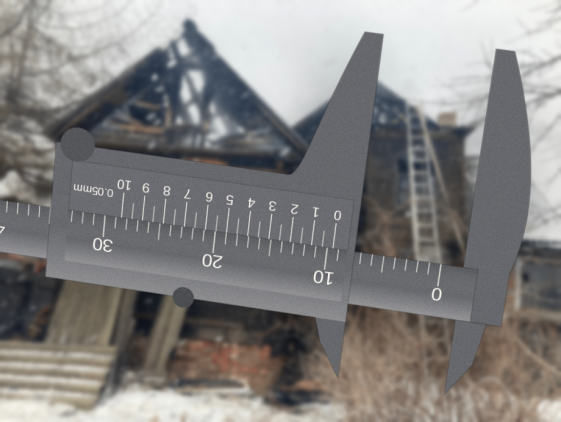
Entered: 9.5 mm
